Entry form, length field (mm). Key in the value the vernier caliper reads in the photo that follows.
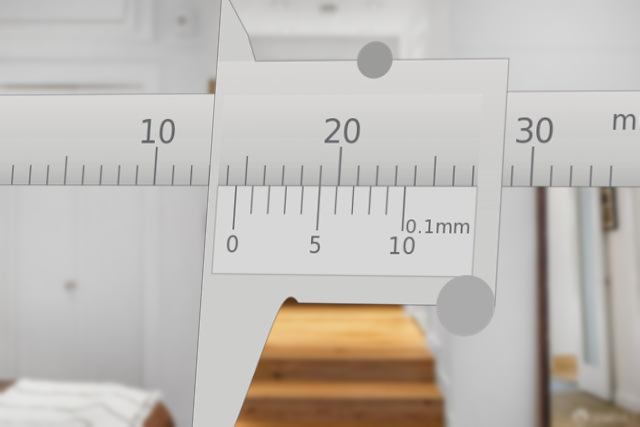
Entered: 14.5 mm
